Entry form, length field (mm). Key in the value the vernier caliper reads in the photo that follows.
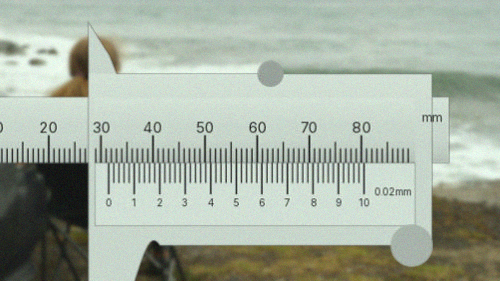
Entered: 31.5 mm
